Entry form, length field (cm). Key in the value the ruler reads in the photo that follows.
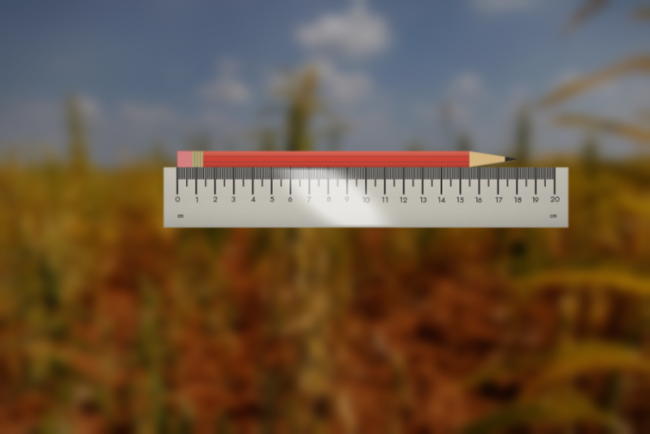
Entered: 18 cm
